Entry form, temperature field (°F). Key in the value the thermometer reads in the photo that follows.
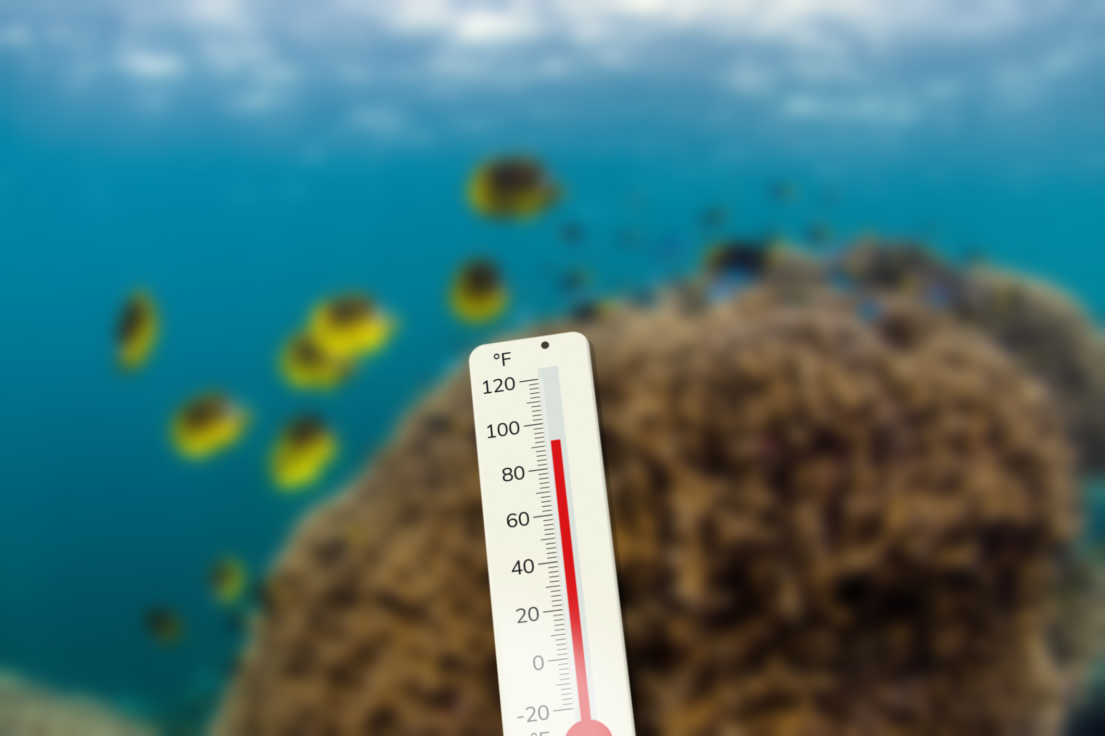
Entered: 92 °F
